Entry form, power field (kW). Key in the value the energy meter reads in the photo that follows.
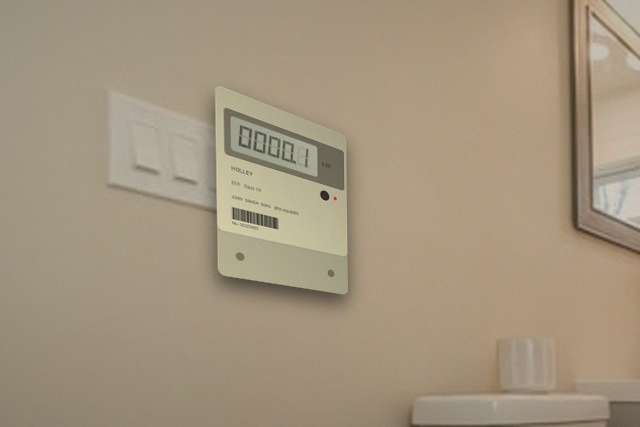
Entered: 0.1 kW
